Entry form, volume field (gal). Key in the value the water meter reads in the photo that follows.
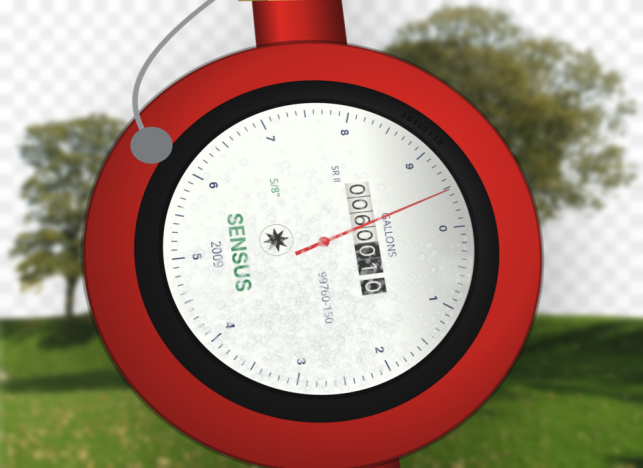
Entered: 60009.5 gal
